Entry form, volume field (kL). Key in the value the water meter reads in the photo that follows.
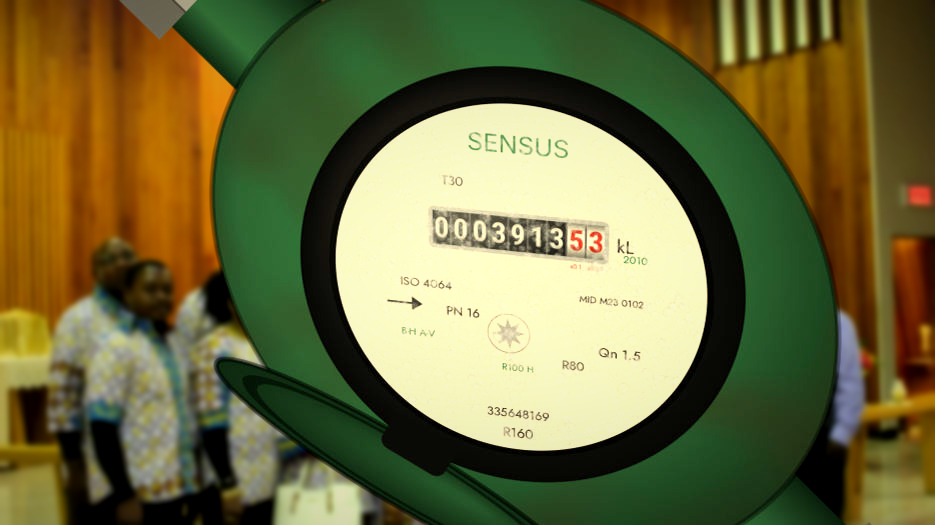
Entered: 3913.53 kL
